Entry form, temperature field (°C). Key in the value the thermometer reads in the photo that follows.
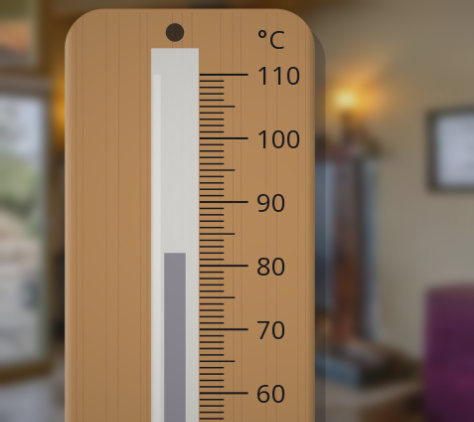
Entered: 82 °C
